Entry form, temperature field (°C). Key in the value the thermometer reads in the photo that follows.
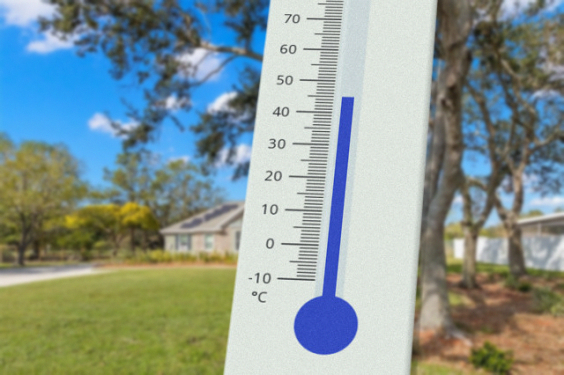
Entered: 45 °C
